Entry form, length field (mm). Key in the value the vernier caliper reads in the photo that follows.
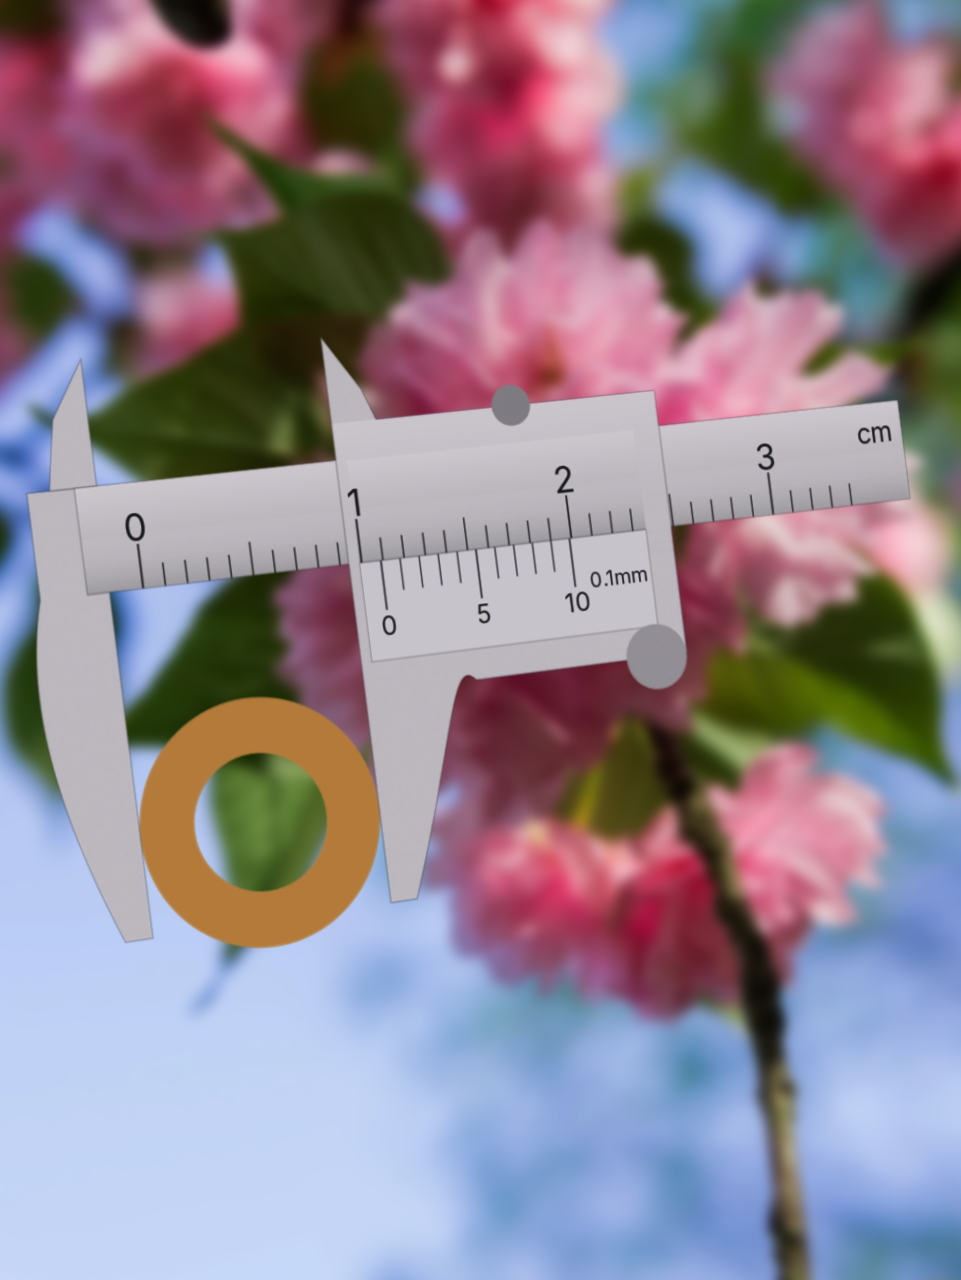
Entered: 10.9 mm
